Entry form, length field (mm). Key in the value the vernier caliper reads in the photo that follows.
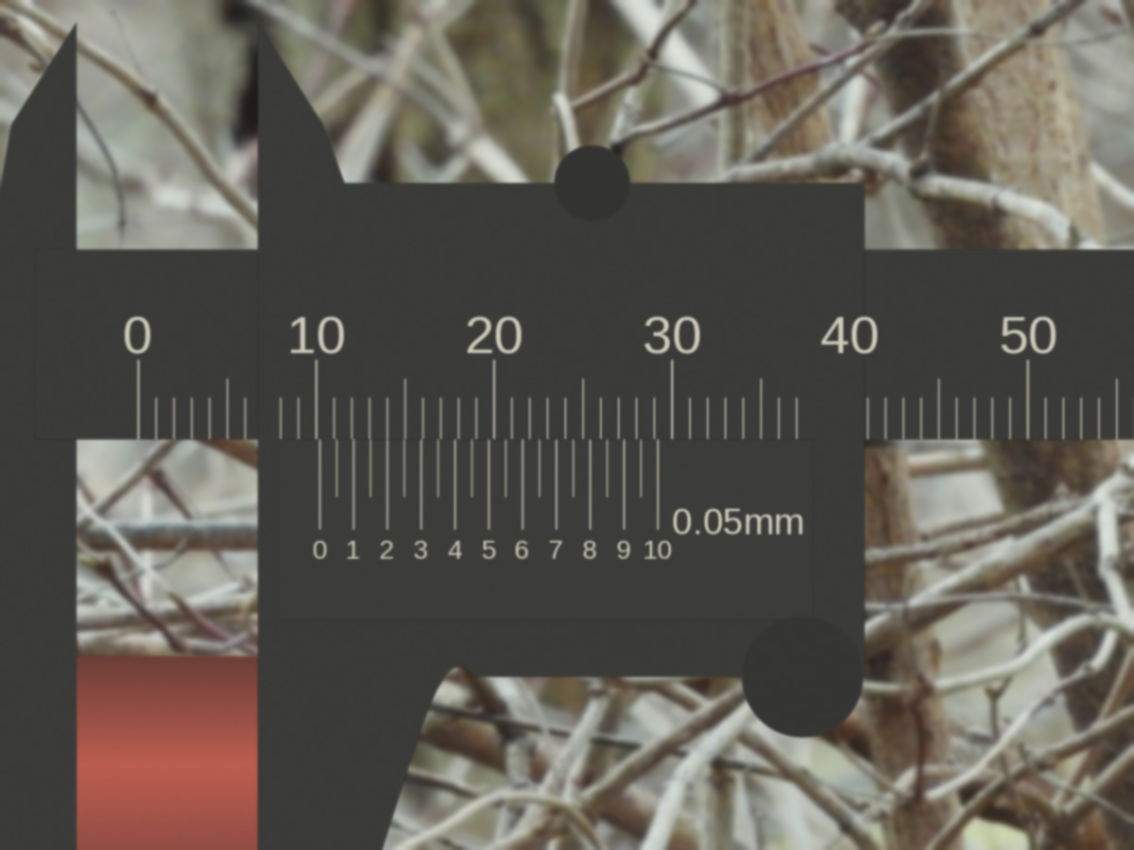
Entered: 10.2 mm
